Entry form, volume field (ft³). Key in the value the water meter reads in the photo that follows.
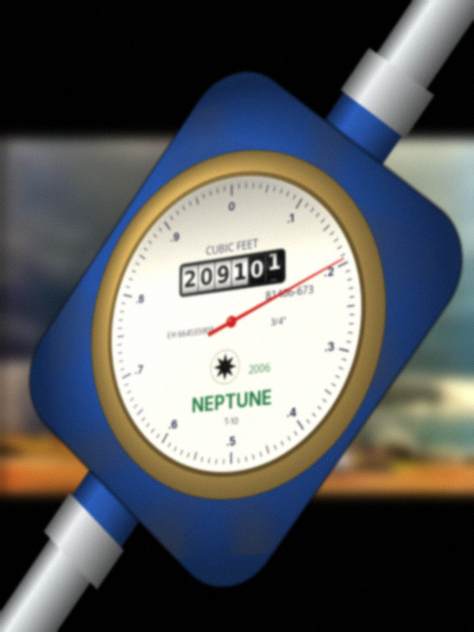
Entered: 209101.19 ft³
